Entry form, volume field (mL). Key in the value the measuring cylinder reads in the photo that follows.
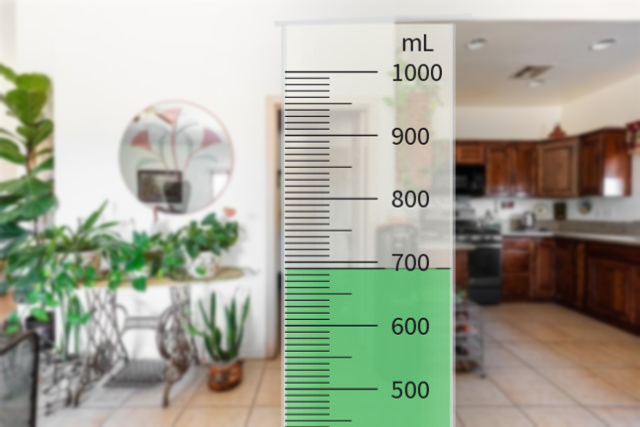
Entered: 690 mL
